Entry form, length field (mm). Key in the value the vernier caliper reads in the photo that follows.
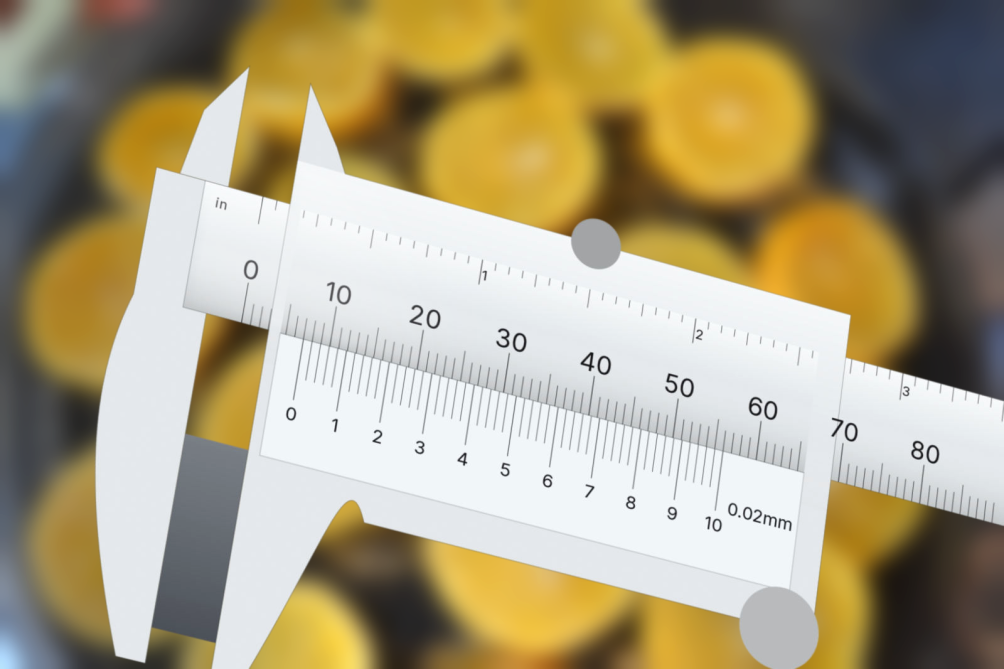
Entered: 7.0 mm
